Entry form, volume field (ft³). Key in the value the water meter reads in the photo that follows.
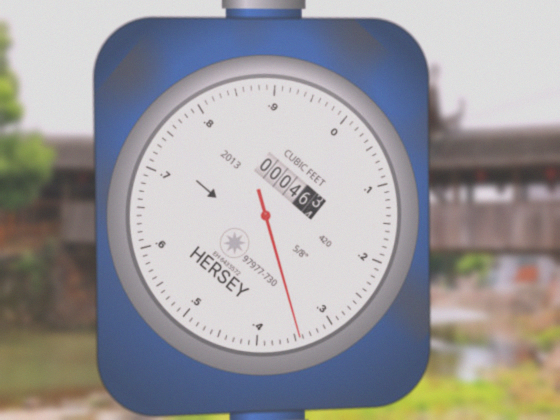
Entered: 463.34 ft³
